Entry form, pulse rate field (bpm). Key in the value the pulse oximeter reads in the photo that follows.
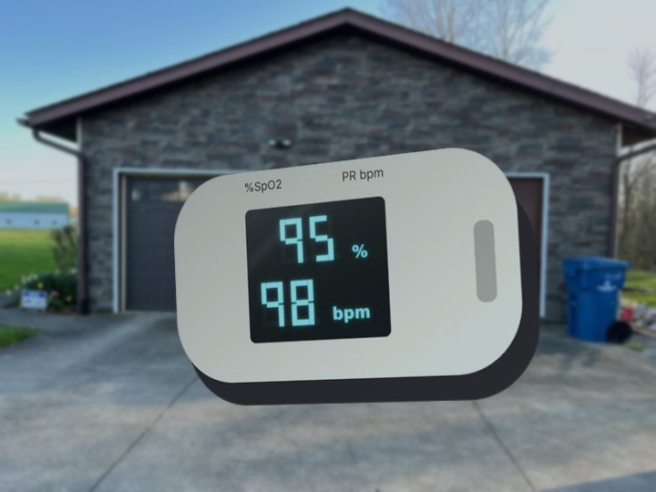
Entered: 98 bpm
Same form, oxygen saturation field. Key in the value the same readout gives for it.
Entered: 95 %
